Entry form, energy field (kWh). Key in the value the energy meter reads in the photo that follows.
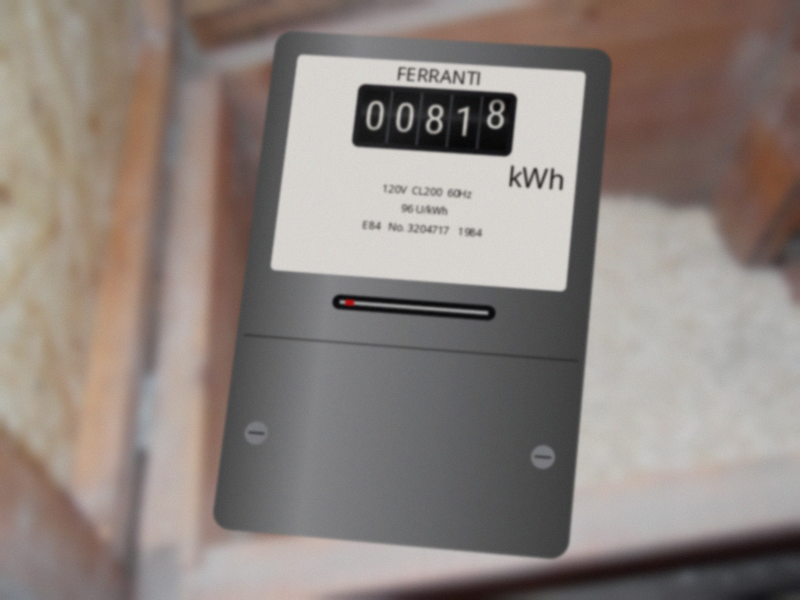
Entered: 818 kWh
